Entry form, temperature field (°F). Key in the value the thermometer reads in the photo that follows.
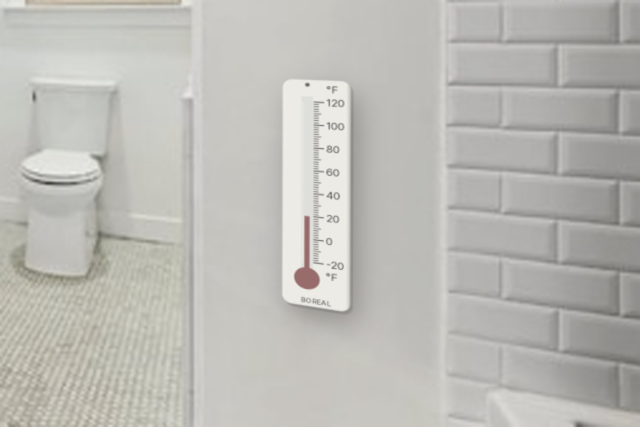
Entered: 20 °F
